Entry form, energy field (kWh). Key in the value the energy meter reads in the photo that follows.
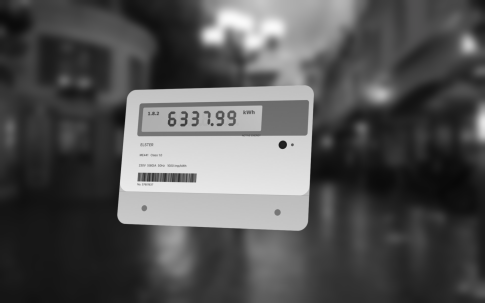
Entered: 6337.99 kWh
